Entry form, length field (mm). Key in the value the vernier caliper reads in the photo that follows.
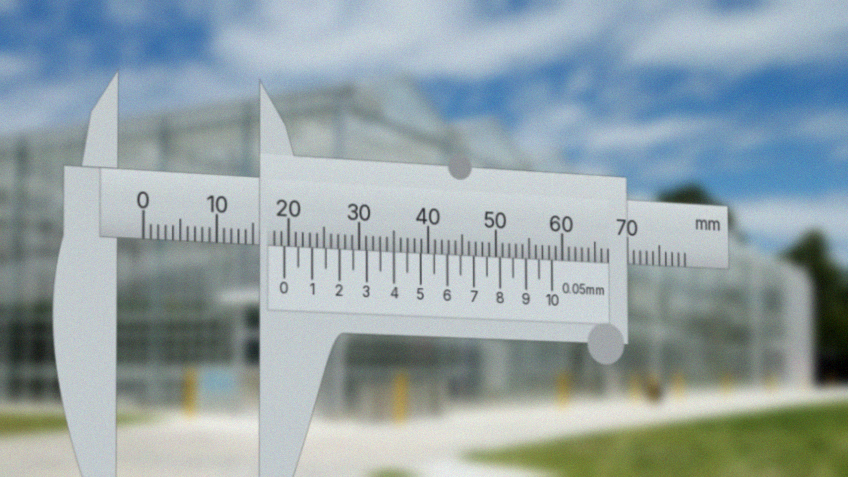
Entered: 19.4 mm
